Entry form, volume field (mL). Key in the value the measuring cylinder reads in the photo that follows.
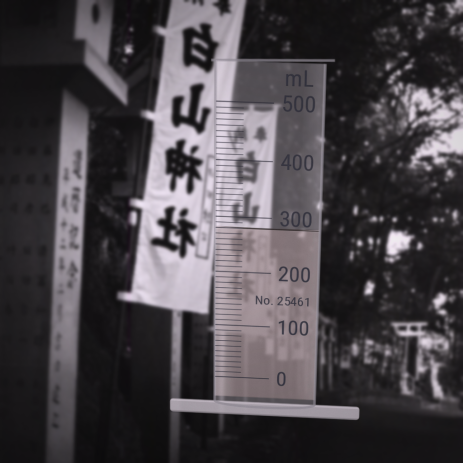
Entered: 280 mL
